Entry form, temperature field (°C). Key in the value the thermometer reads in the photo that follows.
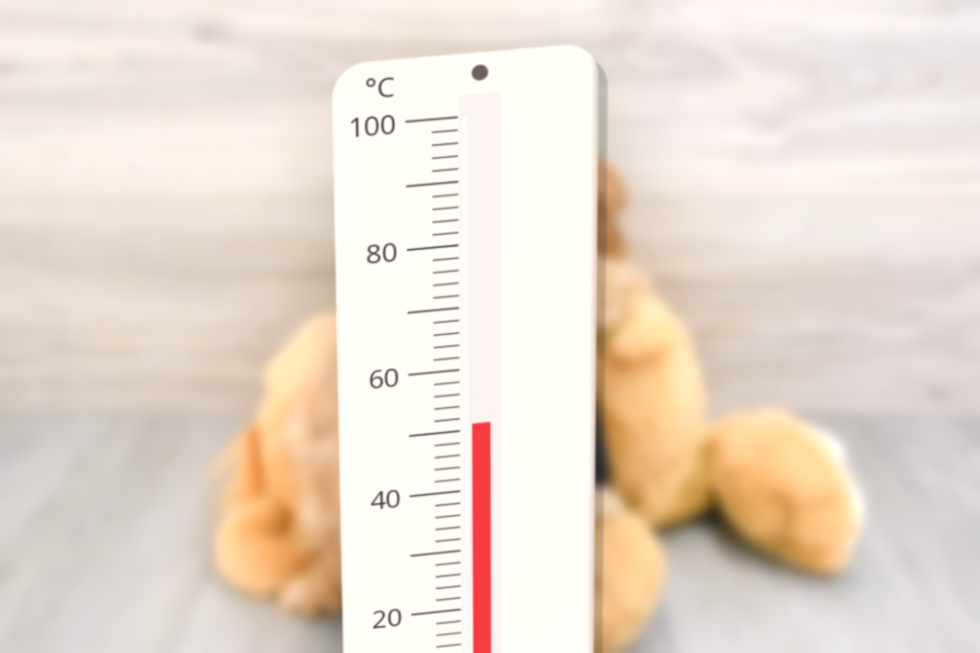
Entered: 51 °C
